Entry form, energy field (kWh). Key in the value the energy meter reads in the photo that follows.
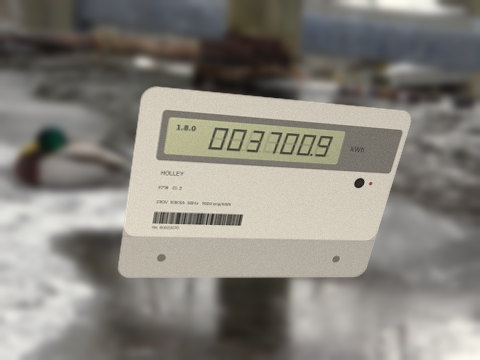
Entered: 3700.9 kWh
